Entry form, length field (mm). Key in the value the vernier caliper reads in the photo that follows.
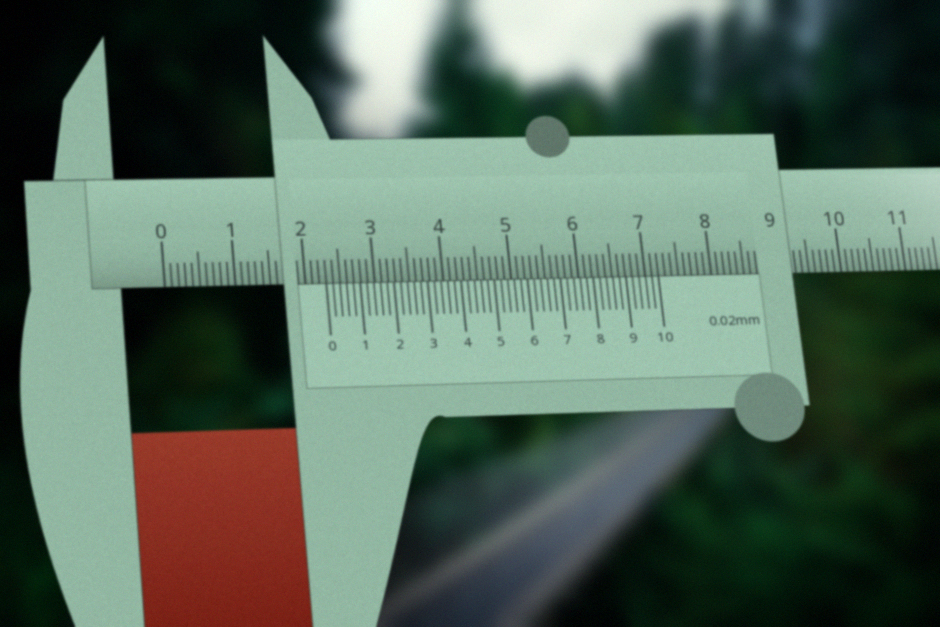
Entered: 23.0 mm
